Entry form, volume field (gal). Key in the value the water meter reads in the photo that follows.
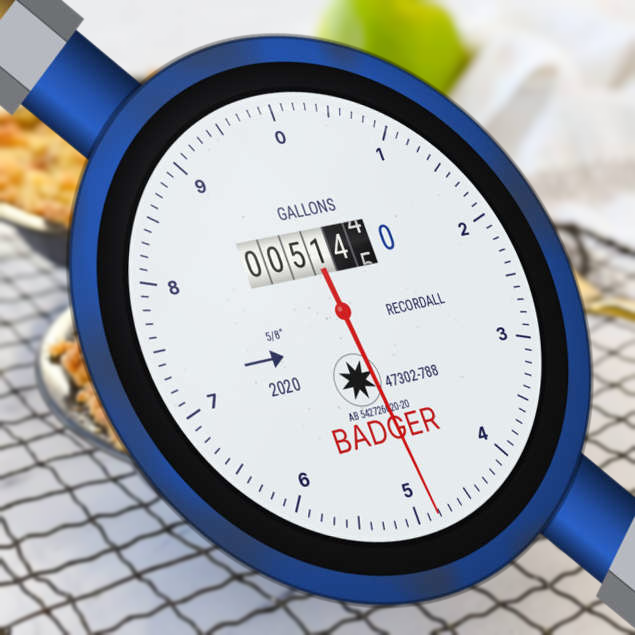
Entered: 51444.8 gal
